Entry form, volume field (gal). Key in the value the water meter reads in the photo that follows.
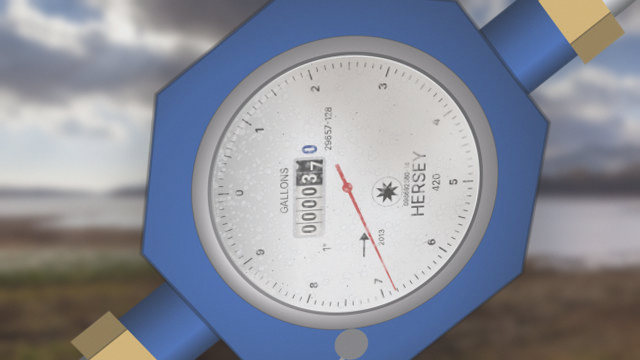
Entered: 366.8 gal
